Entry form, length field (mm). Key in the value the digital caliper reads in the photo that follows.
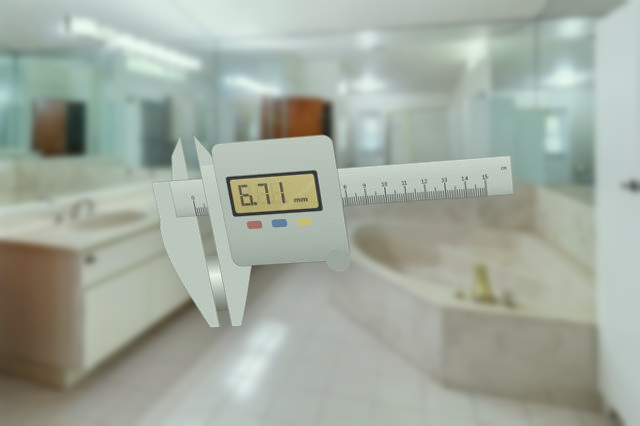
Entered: 6.71 mm
